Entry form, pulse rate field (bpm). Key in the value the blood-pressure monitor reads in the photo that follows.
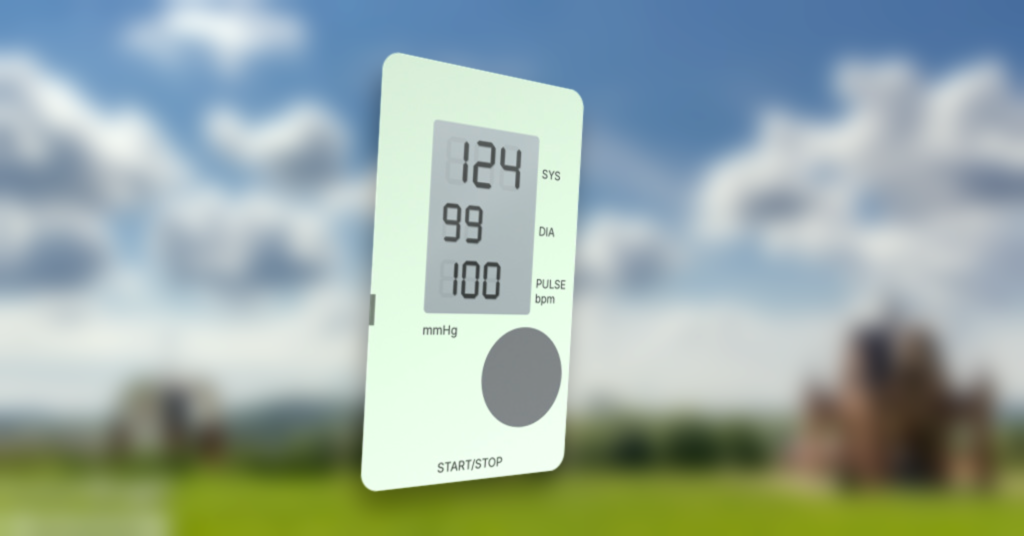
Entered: 100 bpm
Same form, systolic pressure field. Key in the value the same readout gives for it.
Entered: 124 mmHg
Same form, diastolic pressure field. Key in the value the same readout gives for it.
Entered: 99 mmHg
